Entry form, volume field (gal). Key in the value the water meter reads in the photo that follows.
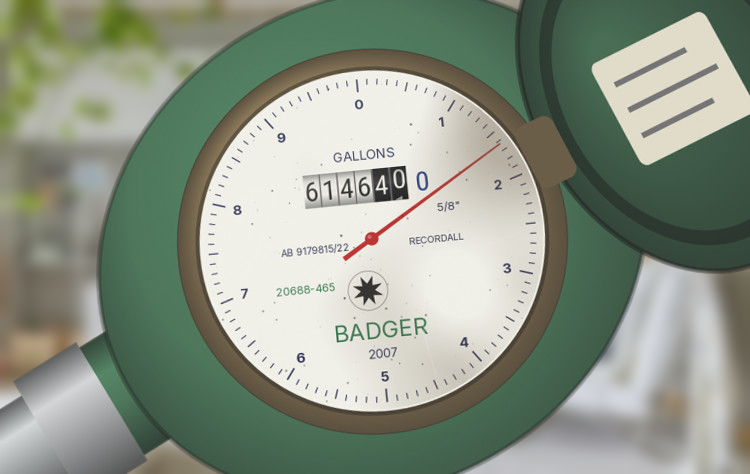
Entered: 6146401.6 gal
